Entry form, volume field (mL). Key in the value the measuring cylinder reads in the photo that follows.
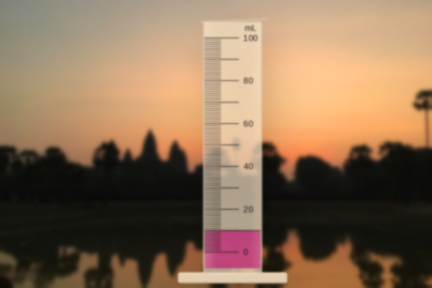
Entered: 10 mL
